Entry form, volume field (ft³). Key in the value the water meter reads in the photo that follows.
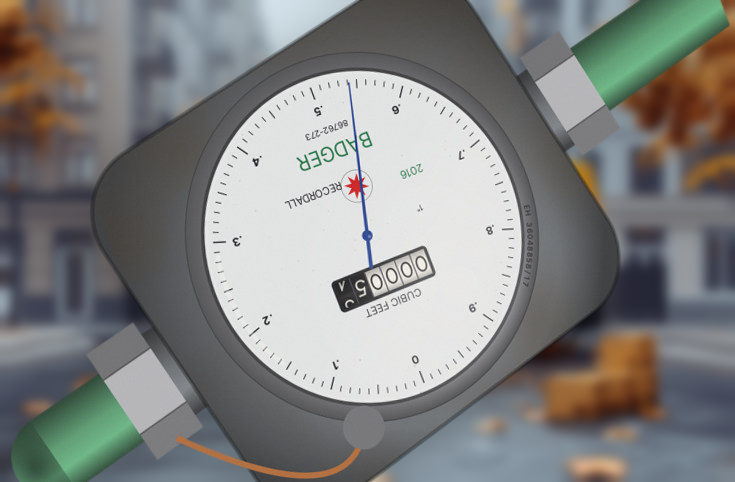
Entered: 53.54 ft³
